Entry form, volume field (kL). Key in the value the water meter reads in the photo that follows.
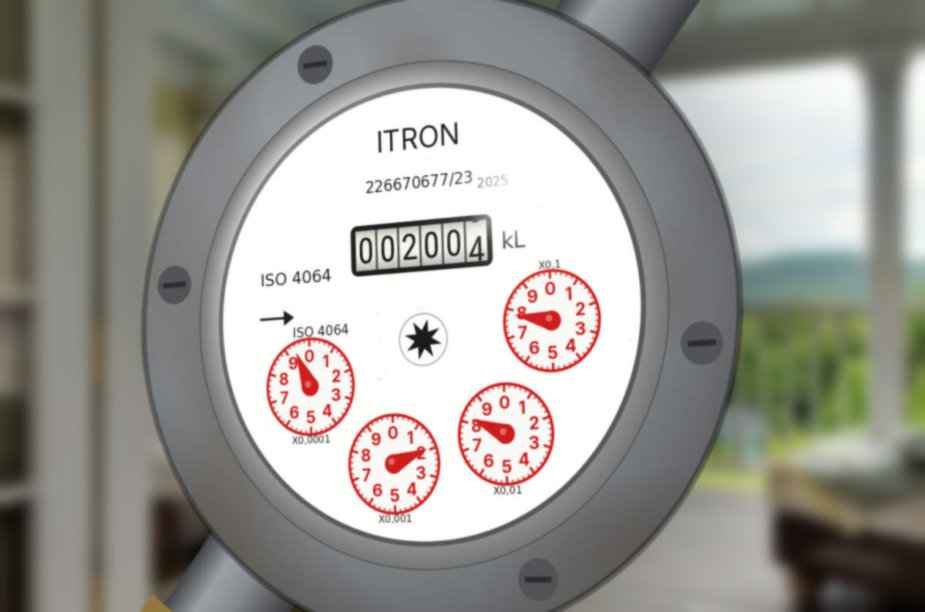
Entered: 2003.7819 kL
